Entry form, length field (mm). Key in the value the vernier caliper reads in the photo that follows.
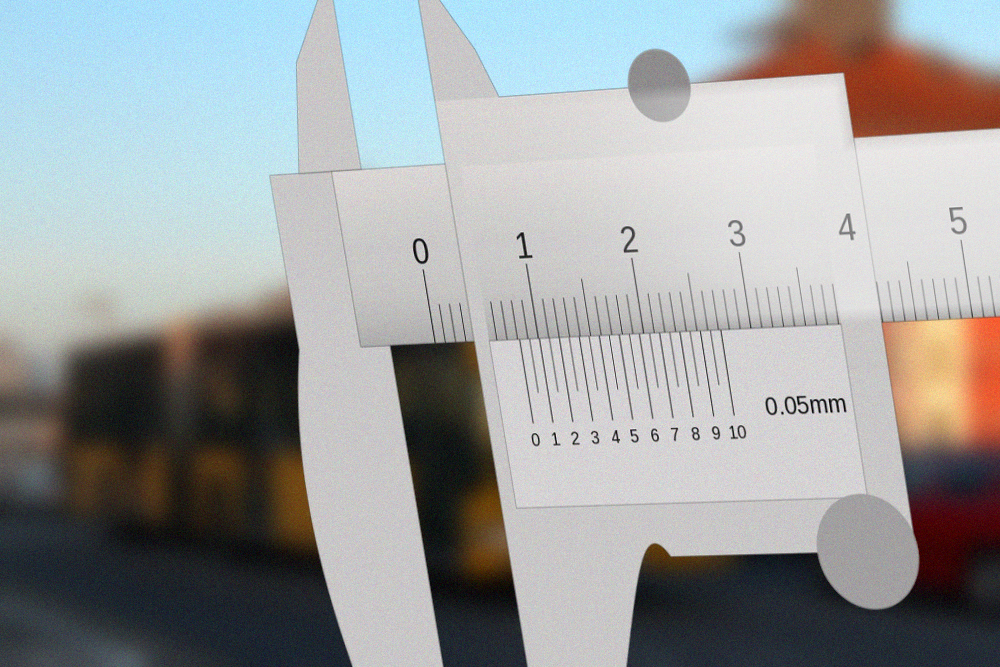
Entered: 8.2 mm
